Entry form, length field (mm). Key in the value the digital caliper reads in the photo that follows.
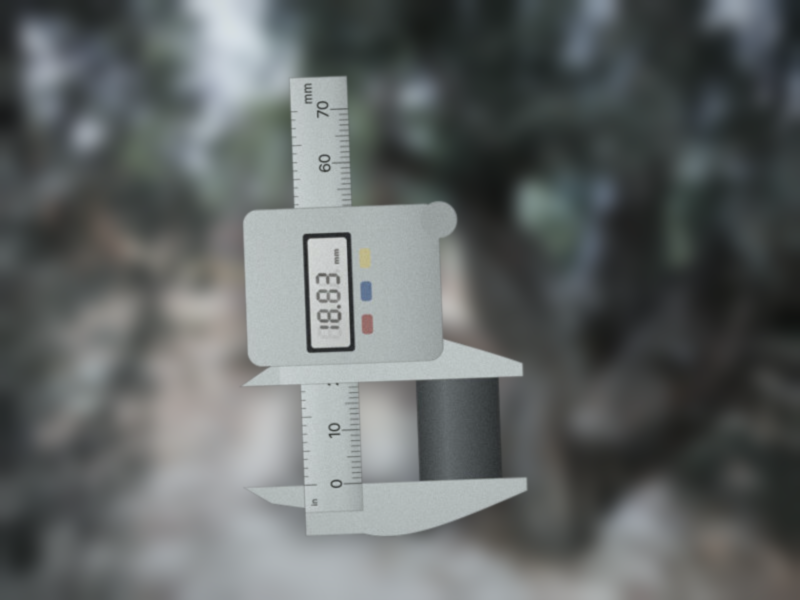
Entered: 18.83 mm
